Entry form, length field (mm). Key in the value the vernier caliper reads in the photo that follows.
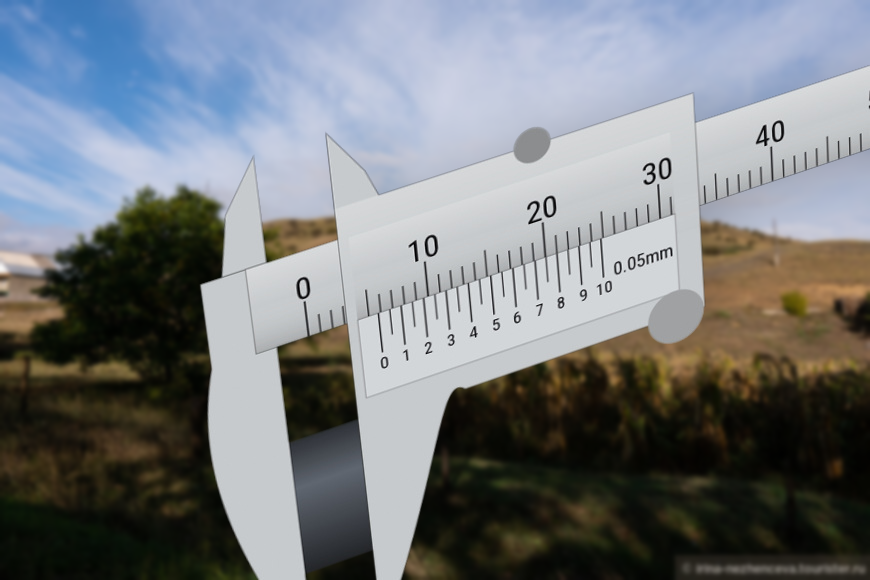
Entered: 5.8 mm
